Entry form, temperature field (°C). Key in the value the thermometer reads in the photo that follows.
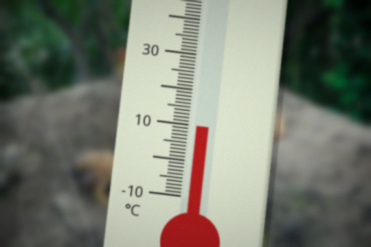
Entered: 10 °C
